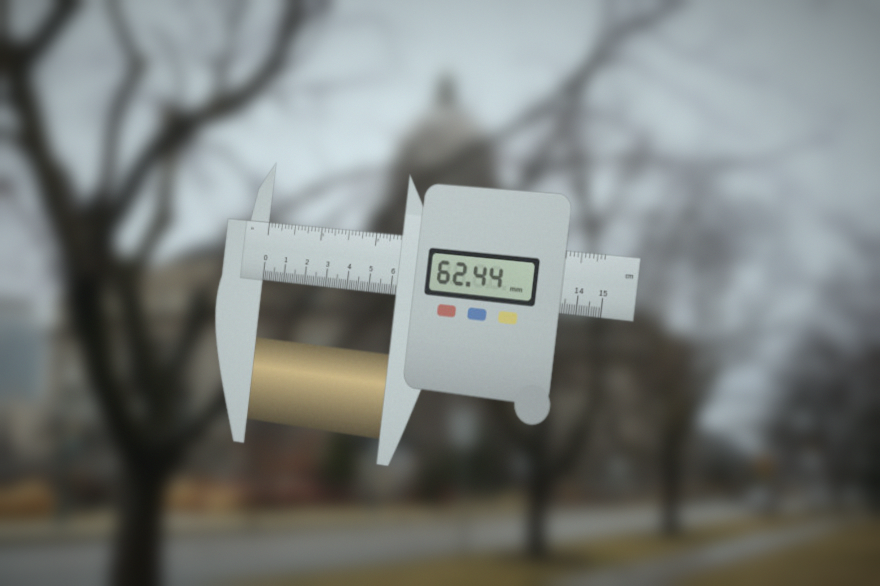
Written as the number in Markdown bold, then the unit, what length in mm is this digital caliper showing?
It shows **62.44** mm
